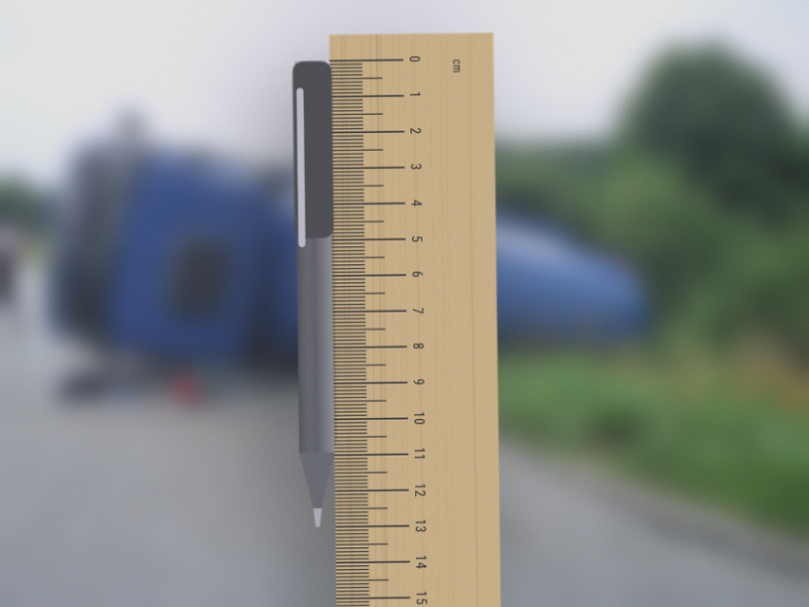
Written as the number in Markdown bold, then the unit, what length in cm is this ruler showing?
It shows **13** cm
